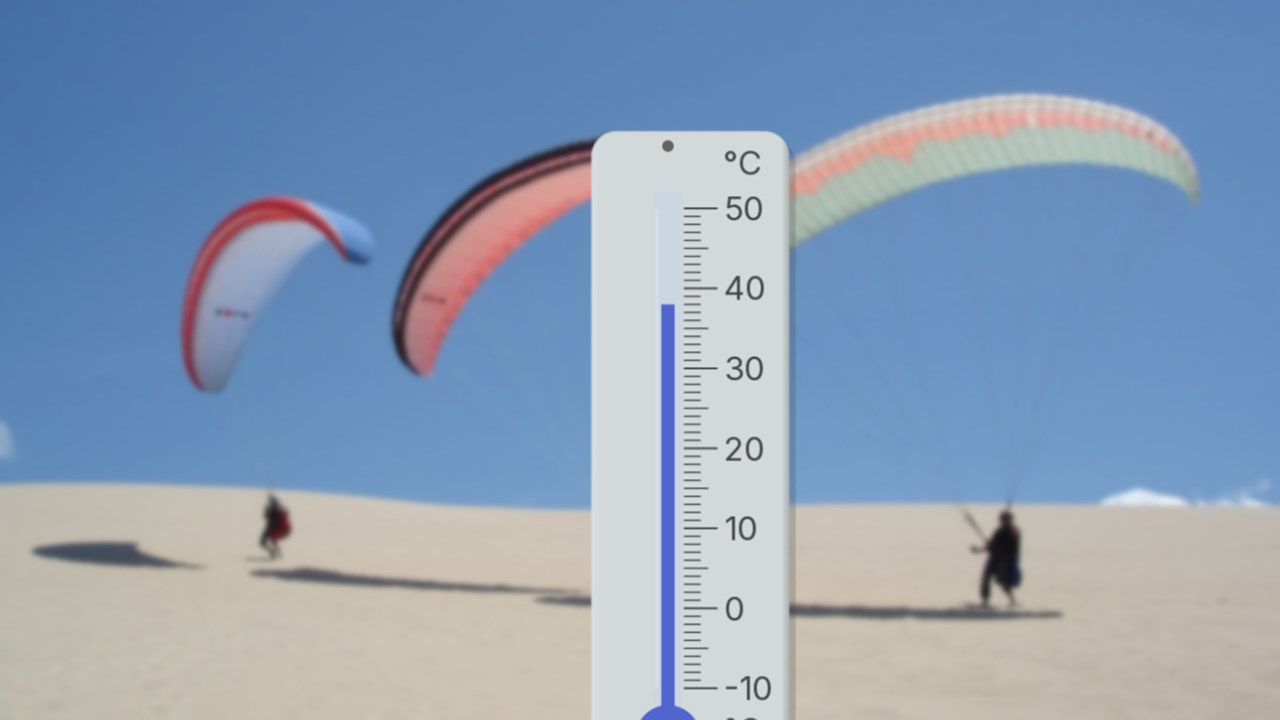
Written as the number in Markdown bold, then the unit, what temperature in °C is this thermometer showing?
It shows **38** °C
